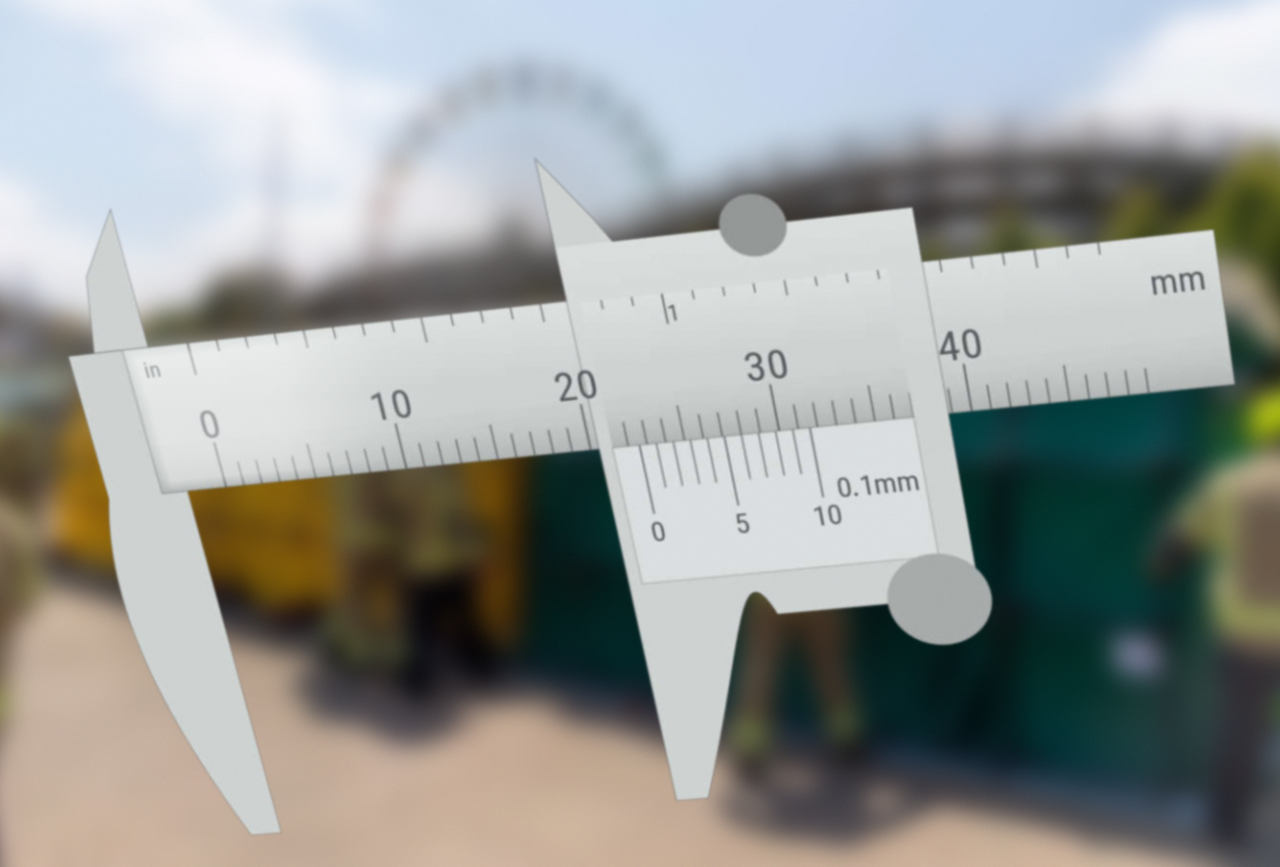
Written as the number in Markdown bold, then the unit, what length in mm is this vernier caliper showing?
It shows **22.6** mm
